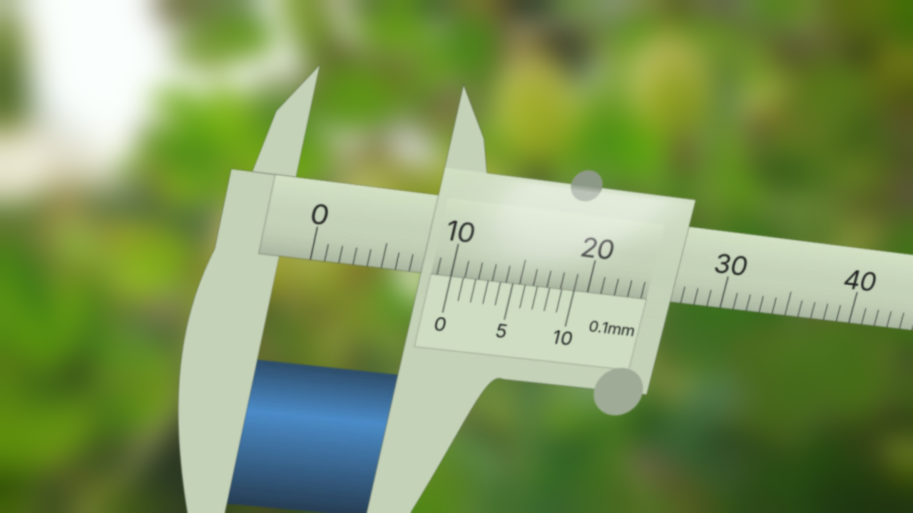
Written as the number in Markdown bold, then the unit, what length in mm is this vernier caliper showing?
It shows **10.0** mm
